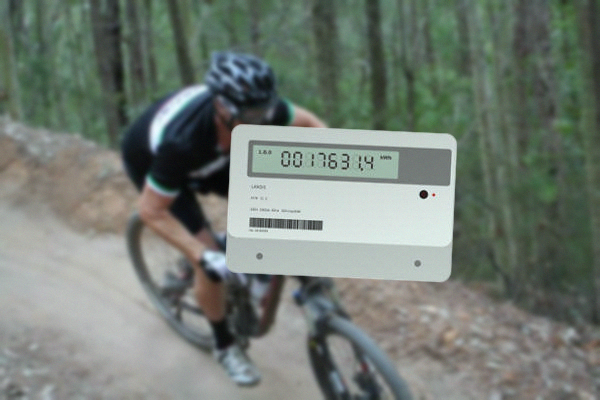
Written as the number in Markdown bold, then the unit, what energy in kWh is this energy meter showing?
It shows **17631.4** kWh
